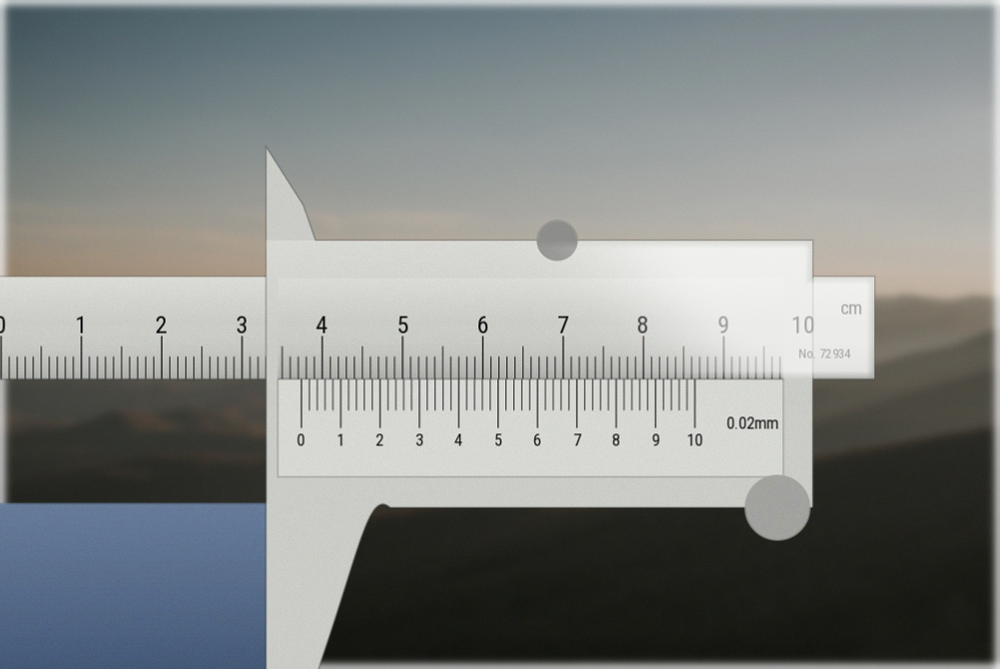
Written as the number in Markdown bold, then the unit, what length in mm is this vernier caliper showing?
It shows **37.4** mm
